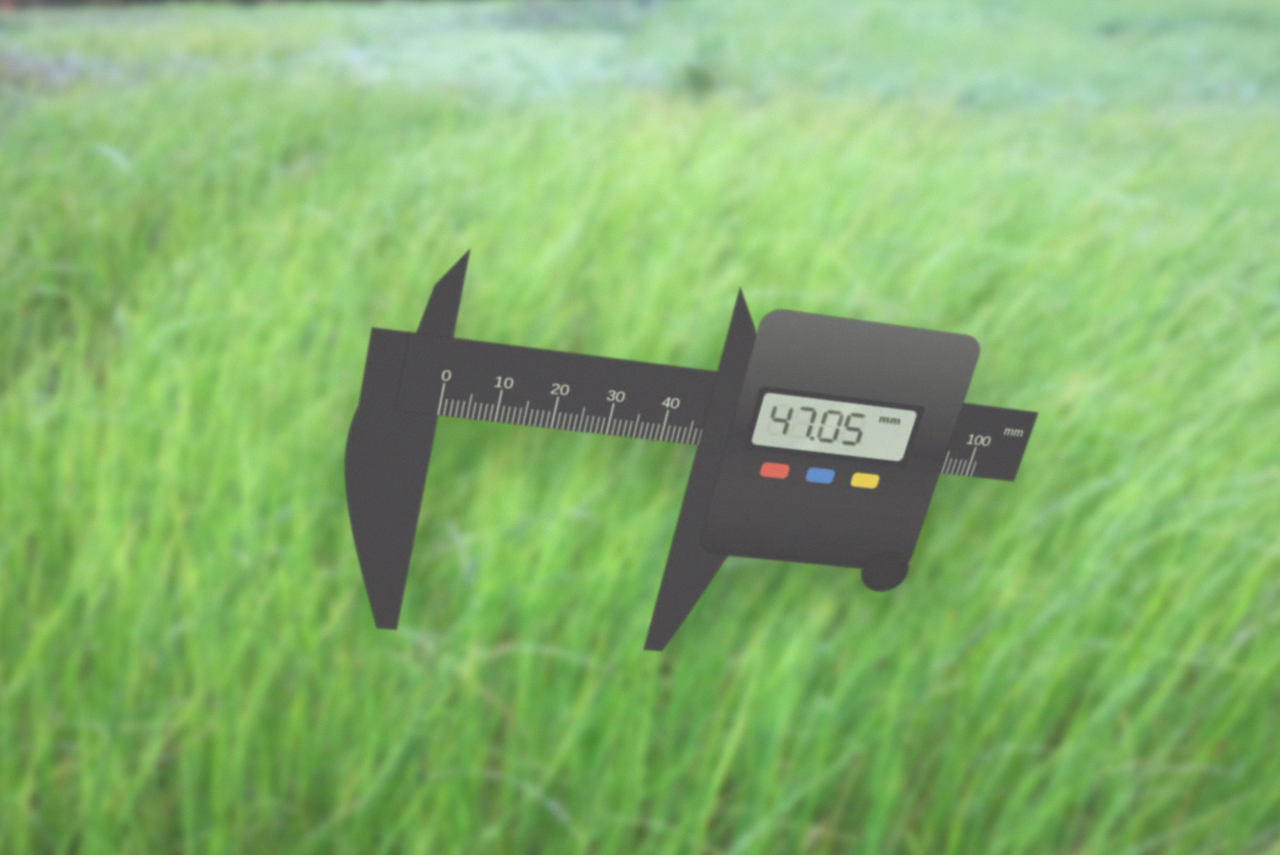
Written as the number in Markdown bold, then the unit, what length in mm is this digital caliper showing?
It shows **47.05** mm
